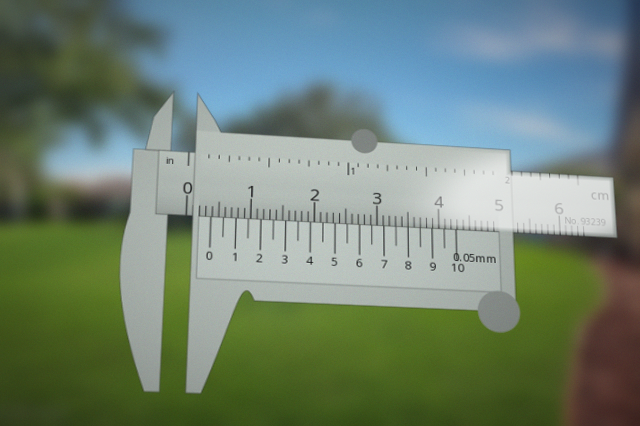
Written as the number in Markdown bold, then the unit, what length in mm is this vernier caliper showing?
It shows **3.8** mm
